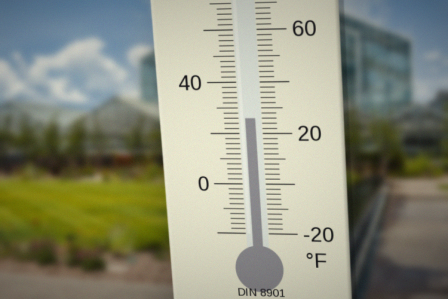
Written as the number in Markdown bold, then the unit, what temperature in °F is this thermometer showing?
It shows **26** °F
